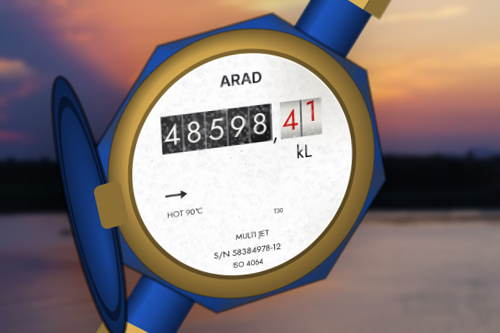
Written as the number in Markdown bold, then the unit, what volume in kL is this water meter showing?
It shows **48598.41** kL
